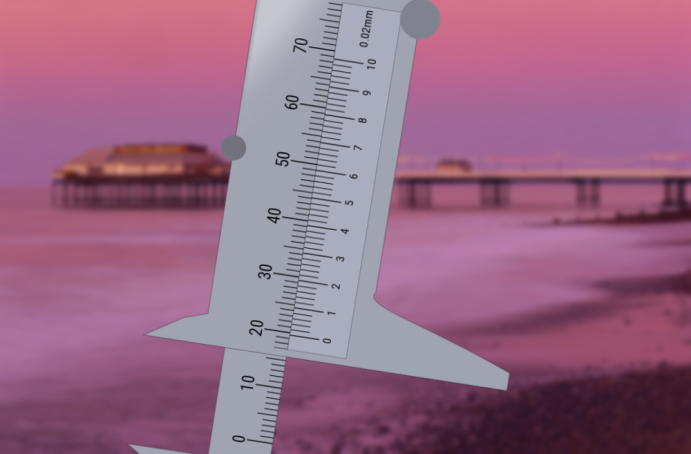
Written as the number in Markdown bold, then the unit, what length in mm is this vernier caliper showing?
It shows **19.6** mm
